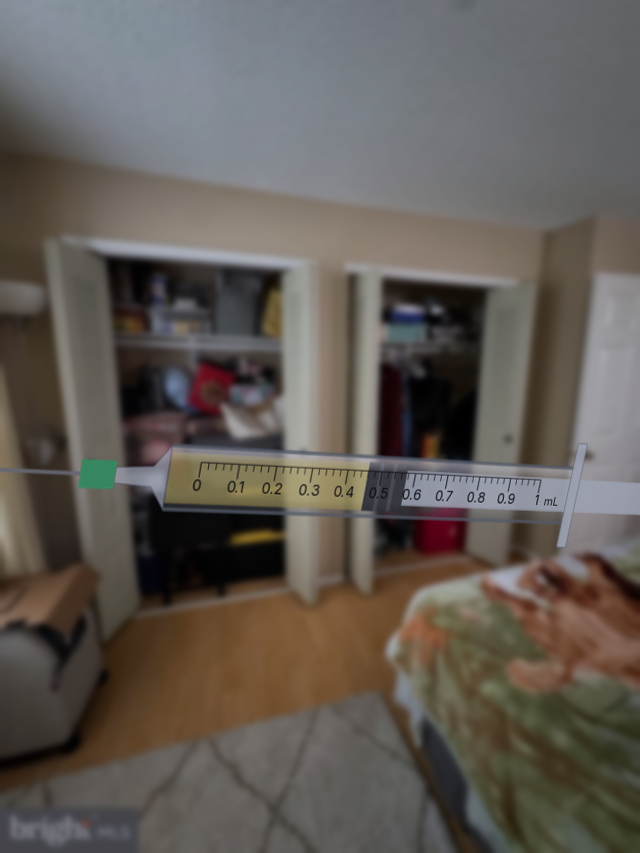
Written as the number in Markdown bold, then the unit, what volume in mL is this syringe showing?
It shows **0.46** mL
